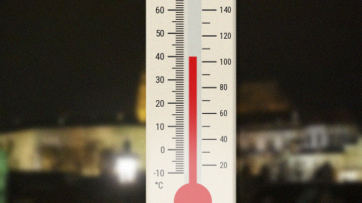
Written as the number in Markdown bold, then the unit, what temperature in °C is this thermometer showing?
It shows **40** °C
